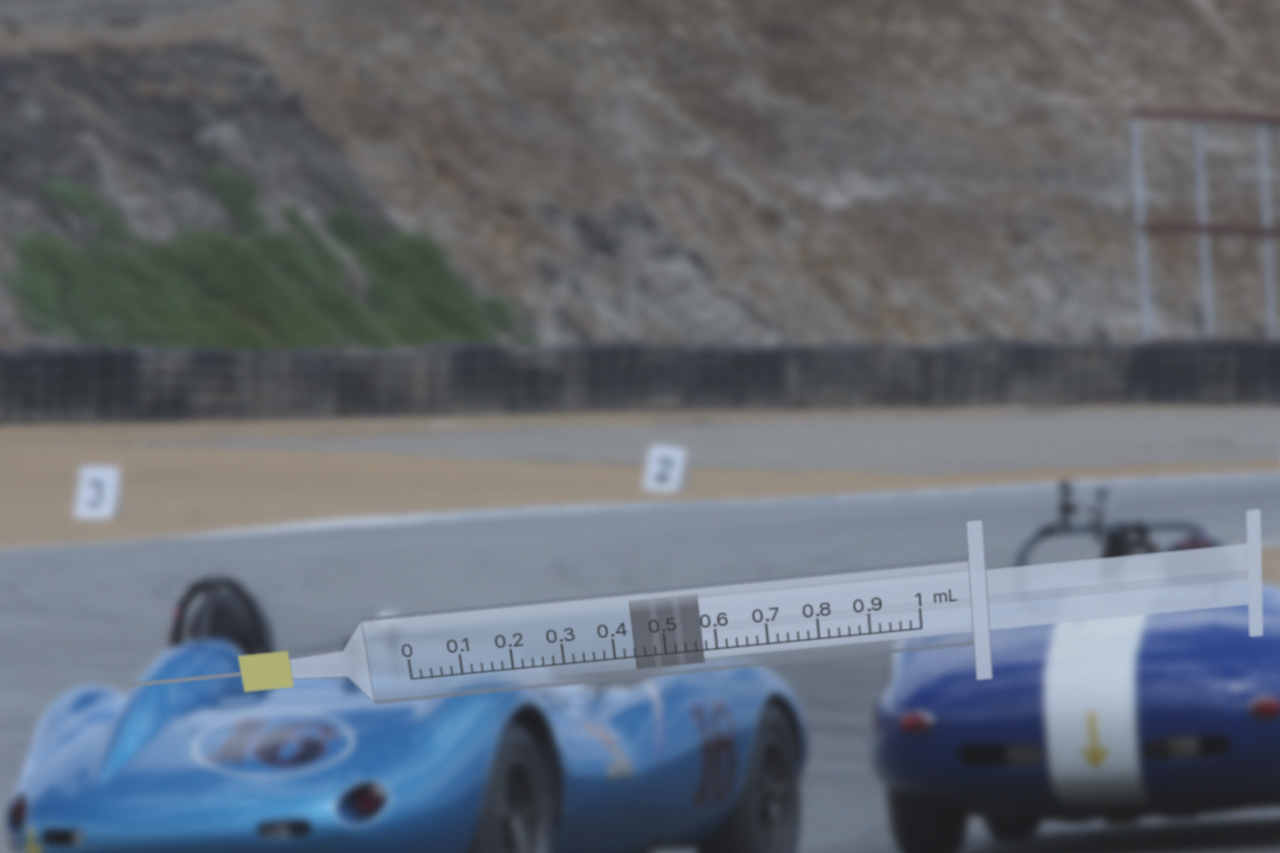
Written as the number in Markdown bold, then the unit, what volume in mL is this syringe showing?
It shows **0.44** mL
